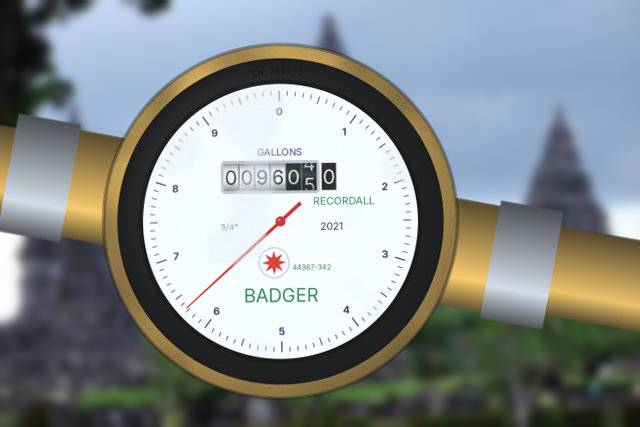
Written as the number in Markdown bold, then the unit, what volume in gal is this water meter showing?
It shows **96046.3** gal
